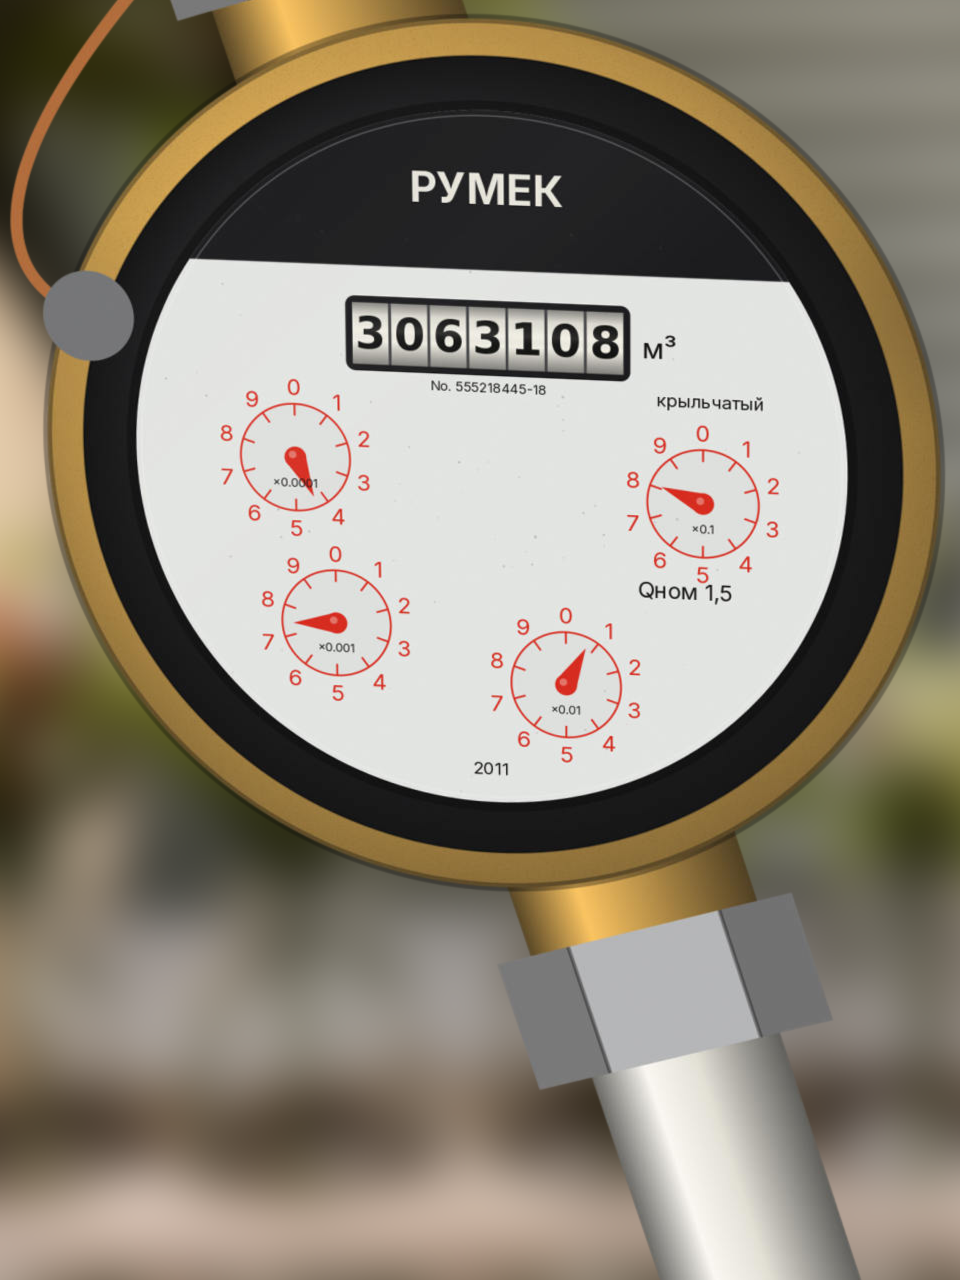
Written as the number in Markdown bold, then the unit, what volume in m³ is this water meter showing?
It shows **3063108.8074** m³
